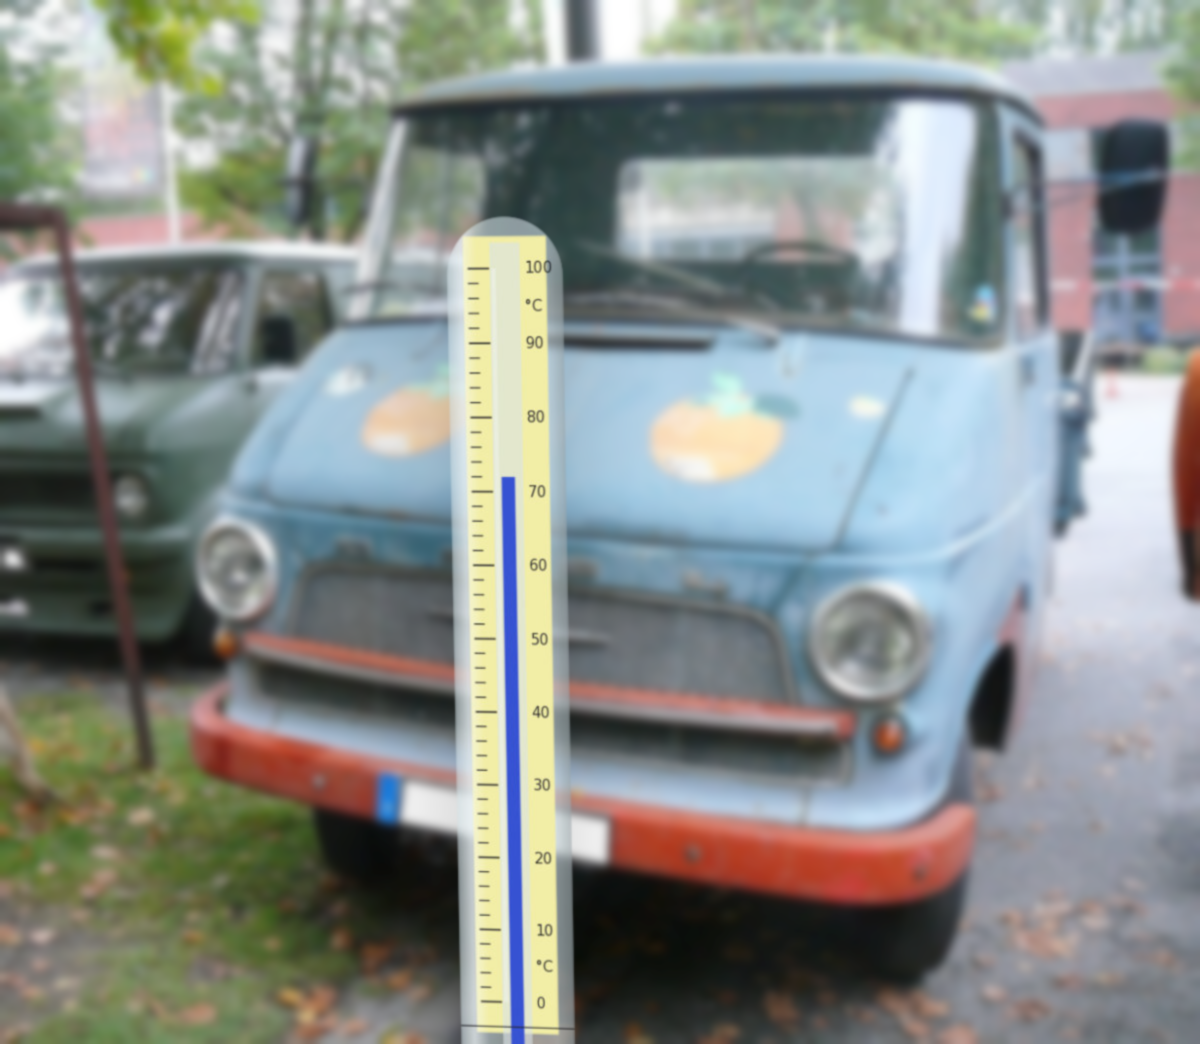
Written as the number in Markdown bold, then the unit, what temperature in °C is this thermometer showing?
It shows **72** °C
